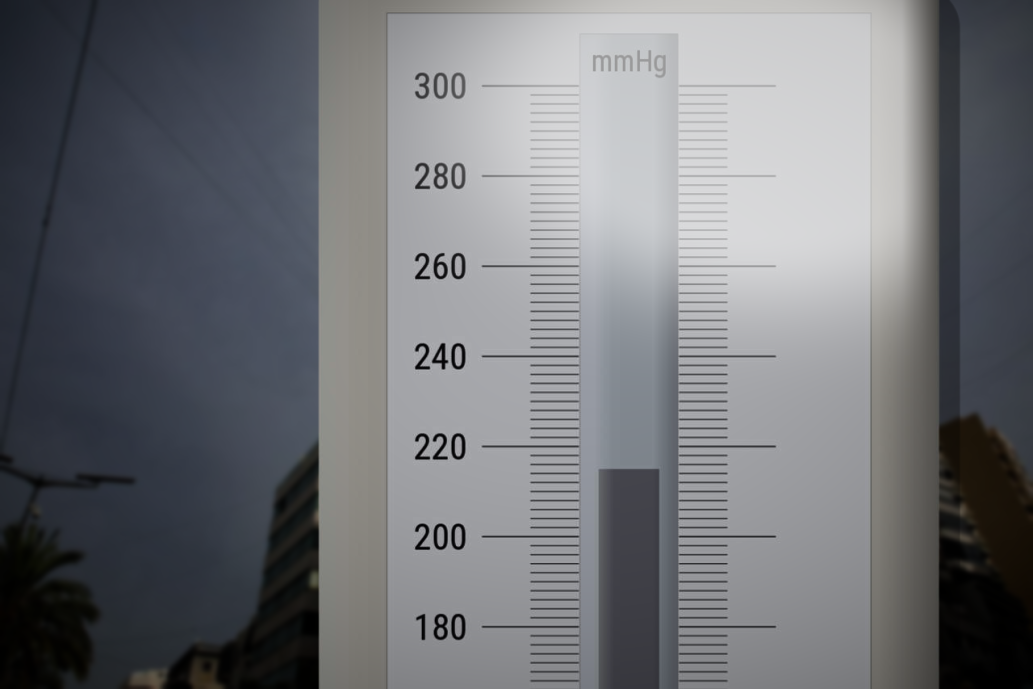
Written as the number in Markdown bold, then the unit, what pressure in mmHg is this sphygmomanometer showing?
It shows **215** mmHg
